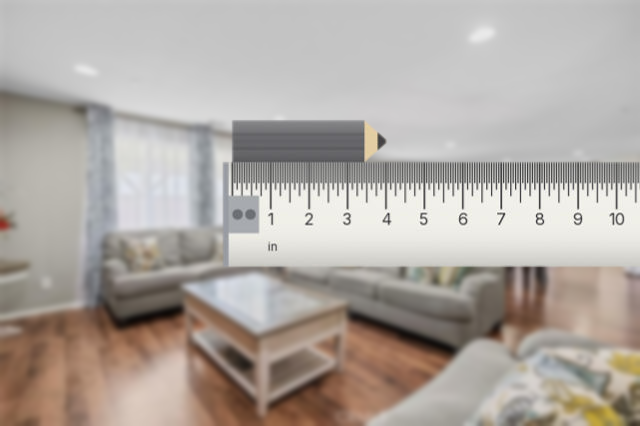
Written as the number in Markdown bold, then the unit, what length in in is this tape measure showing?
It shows **4** in
